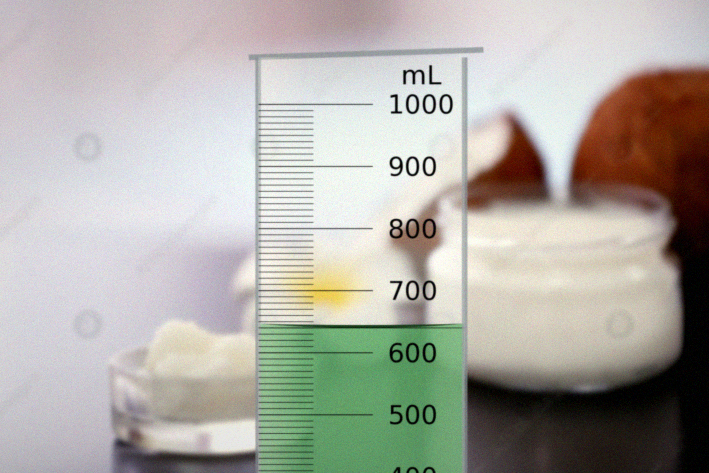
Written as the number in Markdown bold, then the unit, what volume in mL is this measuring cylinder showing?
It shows **640** mL
